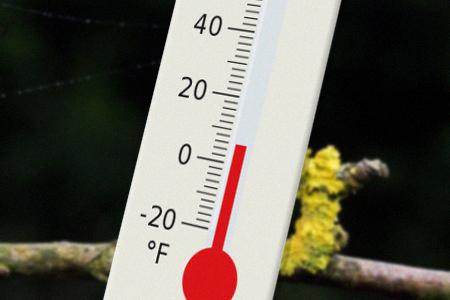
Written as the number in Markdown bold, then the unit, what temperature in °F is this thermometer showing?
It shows **6** °F
